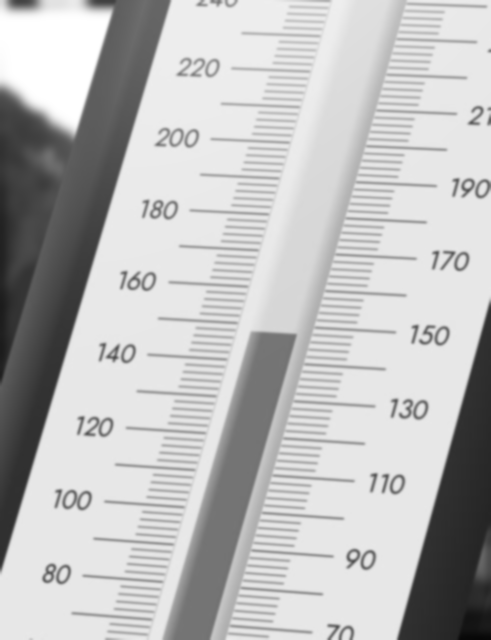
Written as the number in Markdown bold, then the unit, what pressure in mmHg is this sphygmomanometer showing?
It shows **148** mmHg
